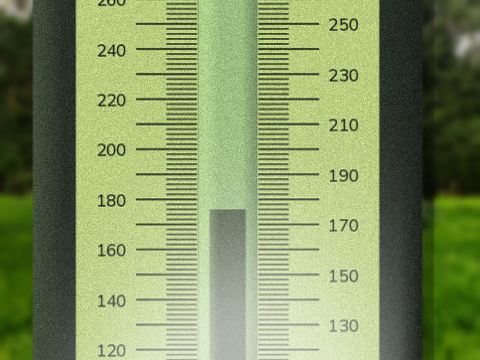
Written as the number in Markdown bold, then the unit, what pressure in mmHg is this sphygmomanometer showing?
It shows **176** mmHg
